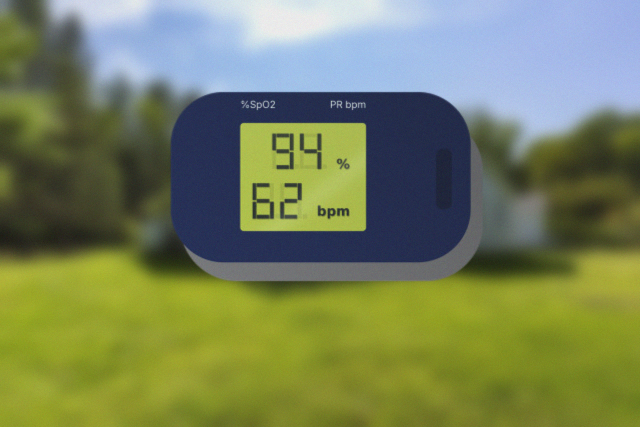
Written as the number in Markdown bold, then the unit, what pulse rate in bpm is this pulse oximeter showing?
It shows **62** bpm
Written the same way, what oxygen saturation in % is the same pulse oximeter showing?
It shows **94** %
